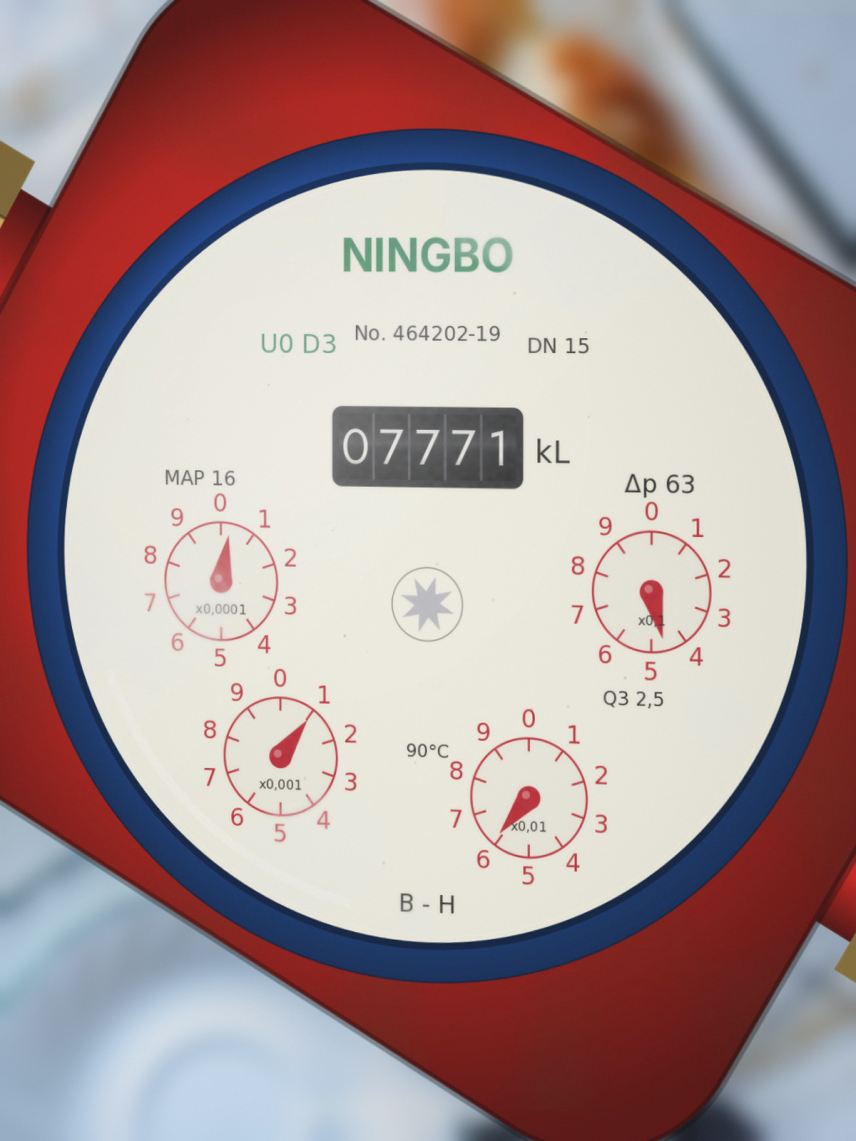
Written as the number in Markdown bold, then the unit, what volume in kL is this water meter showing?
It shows **7771.4610** kL
